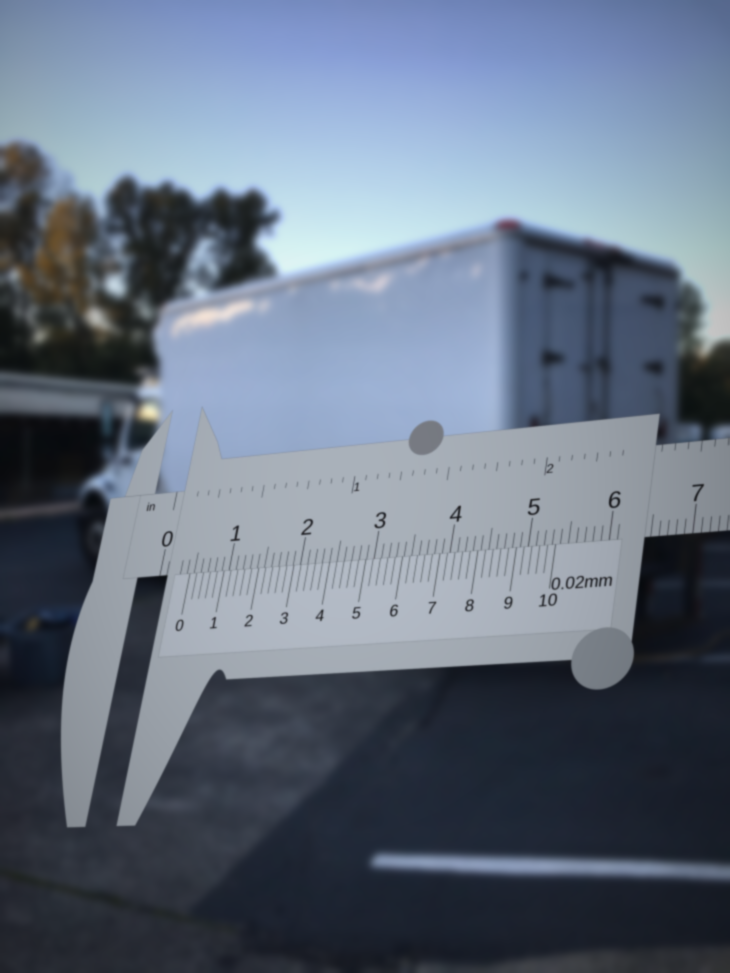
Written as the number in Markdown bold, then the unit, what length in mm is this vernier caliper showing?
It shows **4.4** mm
